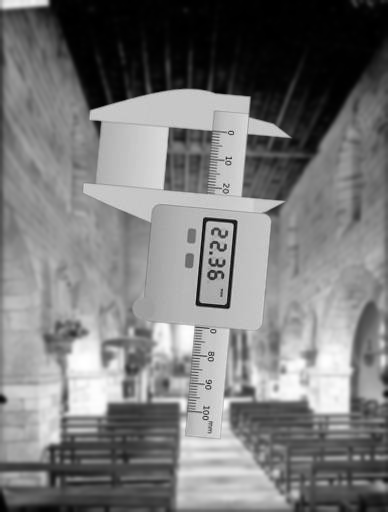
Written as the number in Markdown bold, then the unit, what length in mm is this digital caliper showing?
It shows **22.36** mm
